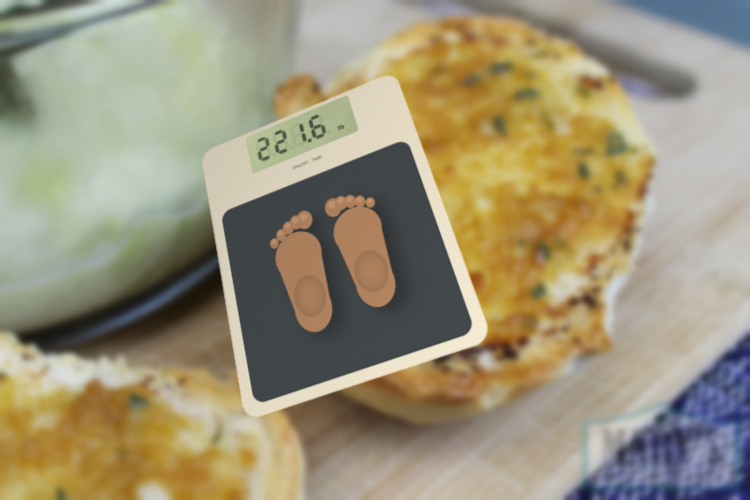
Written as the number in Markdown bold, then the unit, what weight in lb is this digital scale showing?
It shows **221.6** lb
